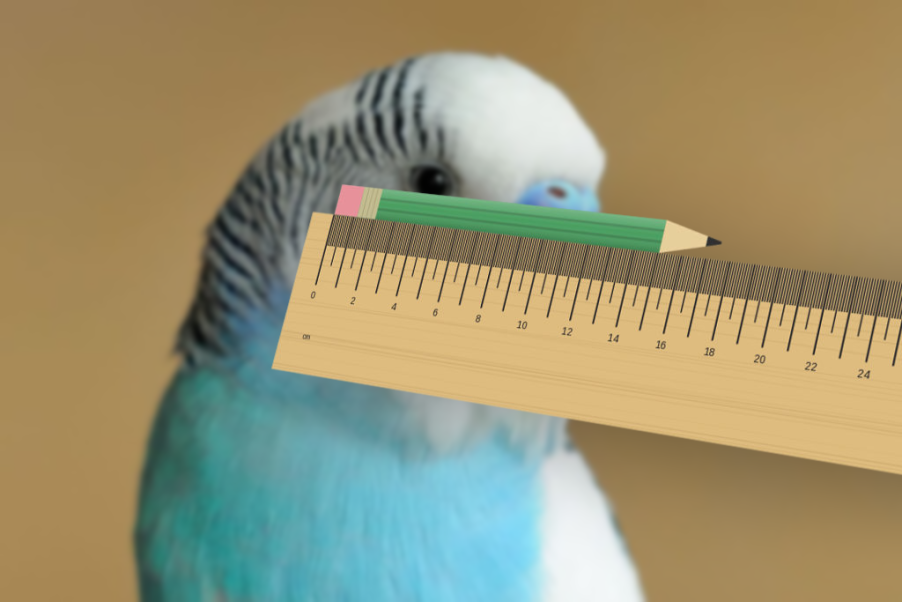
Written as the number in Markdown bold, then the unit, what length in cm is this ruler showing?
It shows **17.5** cm
